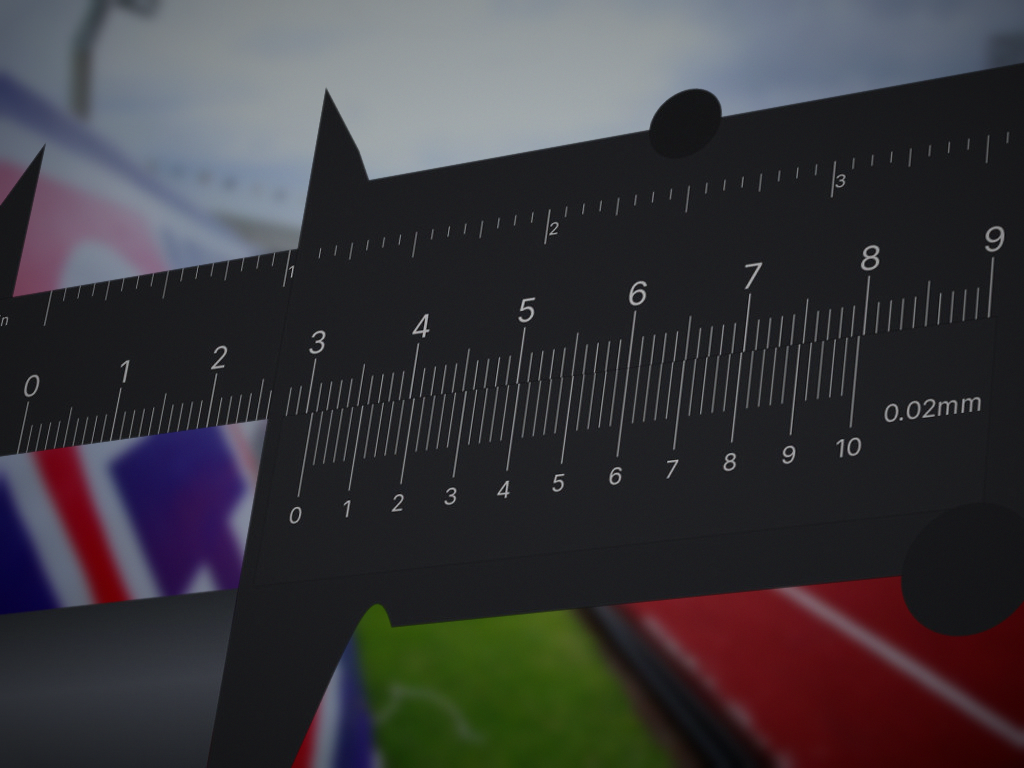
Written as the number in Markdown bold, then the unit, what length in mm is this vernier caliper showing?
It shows **30.6** mm
